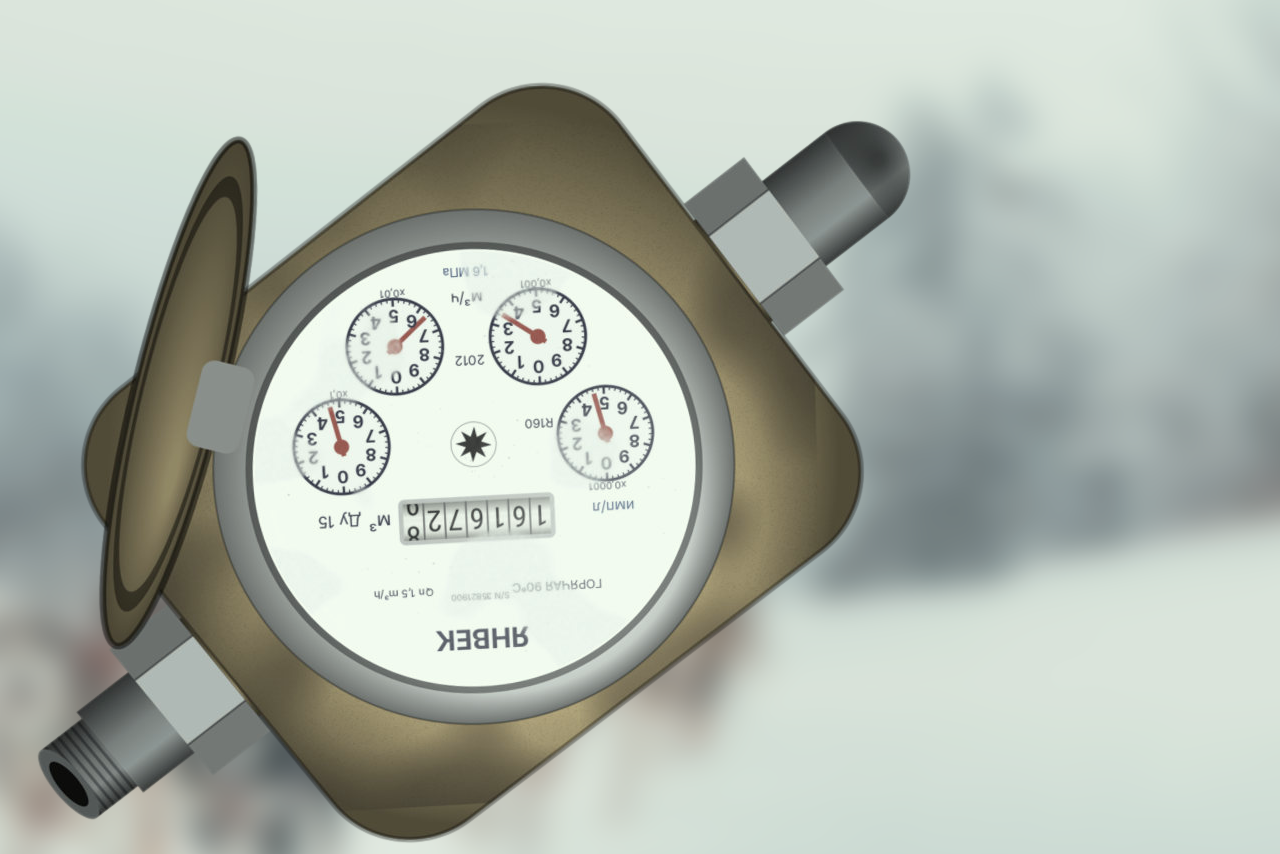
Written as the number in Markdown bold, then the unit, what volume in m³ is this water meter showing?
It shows **1616728.4634** m³
